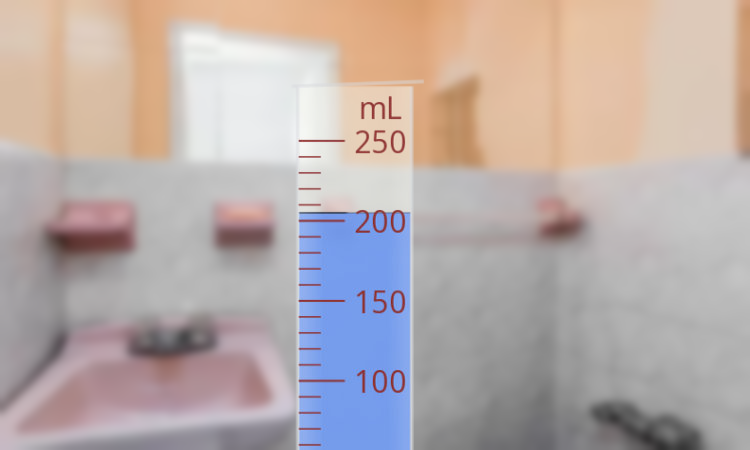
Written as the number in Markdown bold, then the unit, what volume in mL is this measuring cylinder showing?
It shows **205** mL
